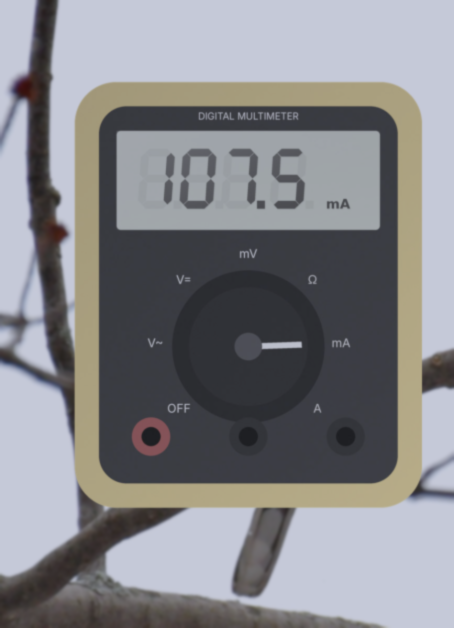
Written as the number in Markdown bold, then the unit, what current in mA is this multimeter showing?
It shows **107.5** mA
